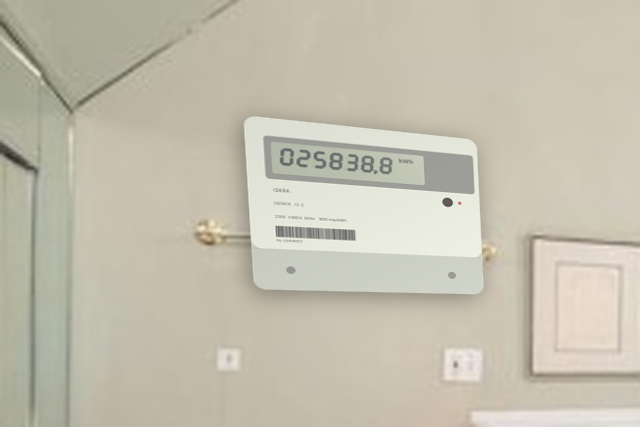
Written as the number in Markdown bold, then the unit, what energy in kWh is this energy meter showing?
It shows **25838.8** kWh
